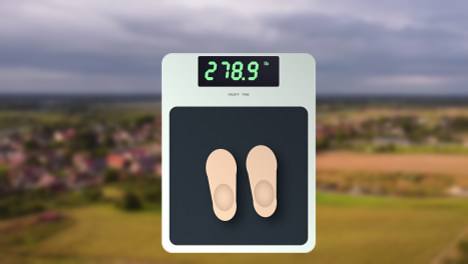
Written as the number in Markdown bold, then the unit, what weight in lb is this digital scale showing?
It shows **278.9** lb
